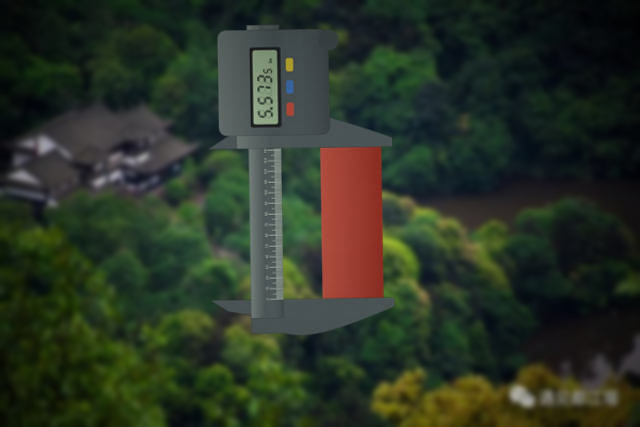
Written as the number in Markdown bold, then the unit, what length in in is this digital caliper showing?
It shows **5.5735** in
